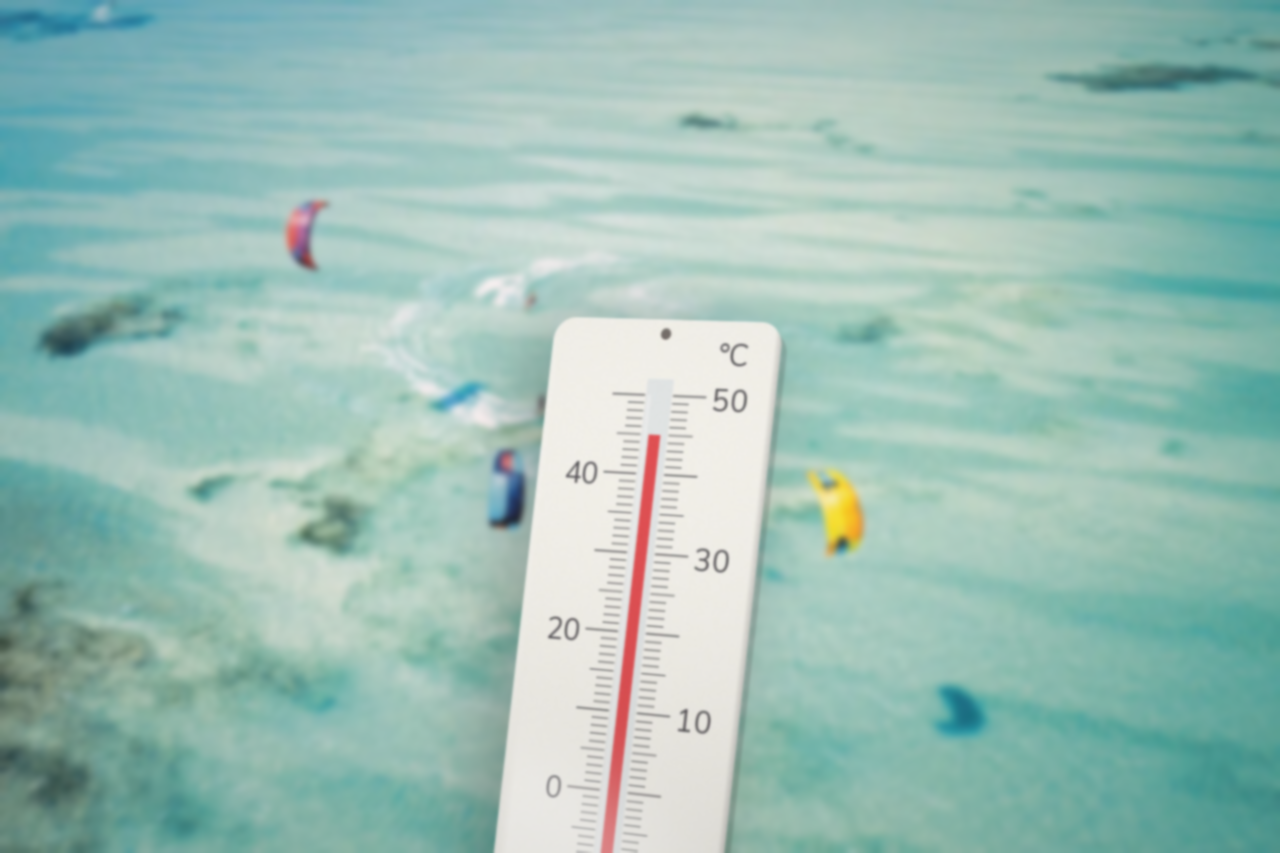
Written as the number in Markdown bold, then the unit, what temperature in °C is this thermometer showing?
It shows **45** °C
